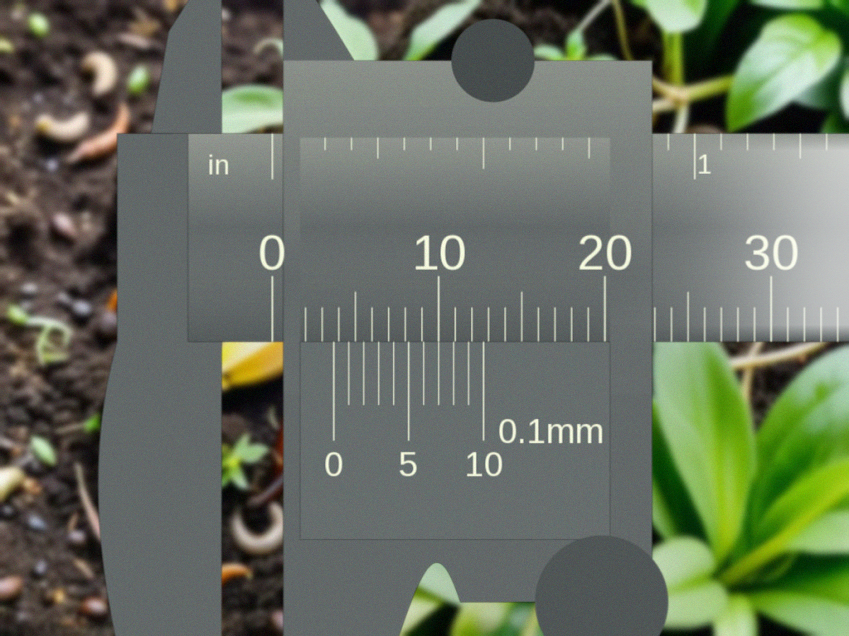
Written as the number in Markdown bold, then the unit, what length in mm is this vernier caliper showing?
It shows **3.7** mm
